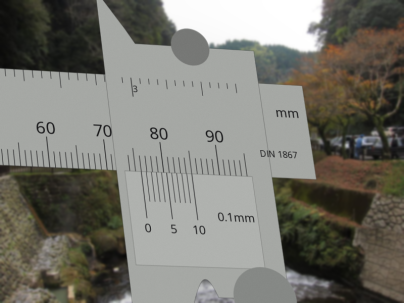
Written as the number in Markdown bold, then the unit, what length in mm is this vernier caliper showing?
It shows **76.0** mm
